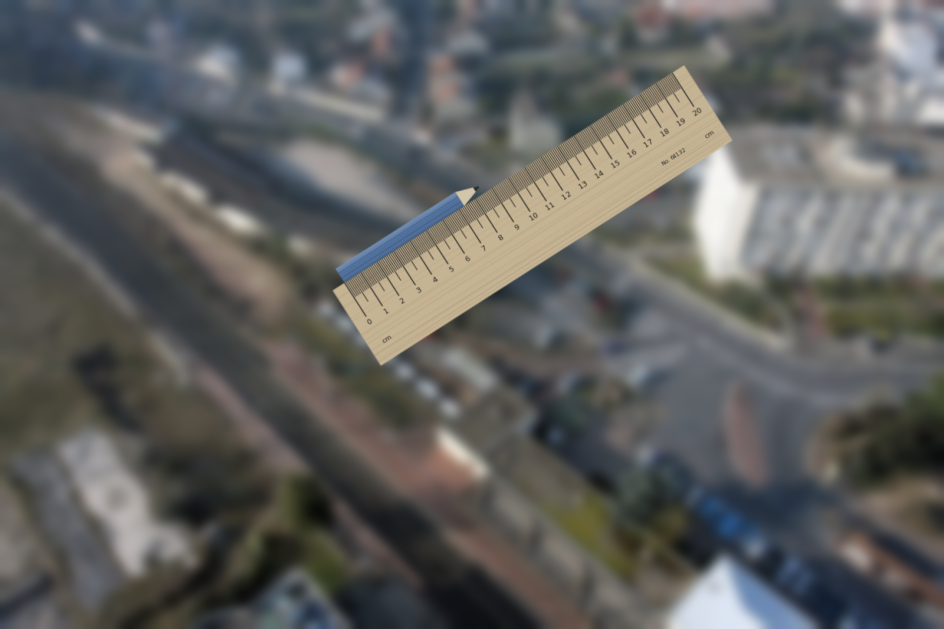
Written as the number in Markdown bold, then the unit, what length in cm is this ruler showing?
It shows **8.5** cm
